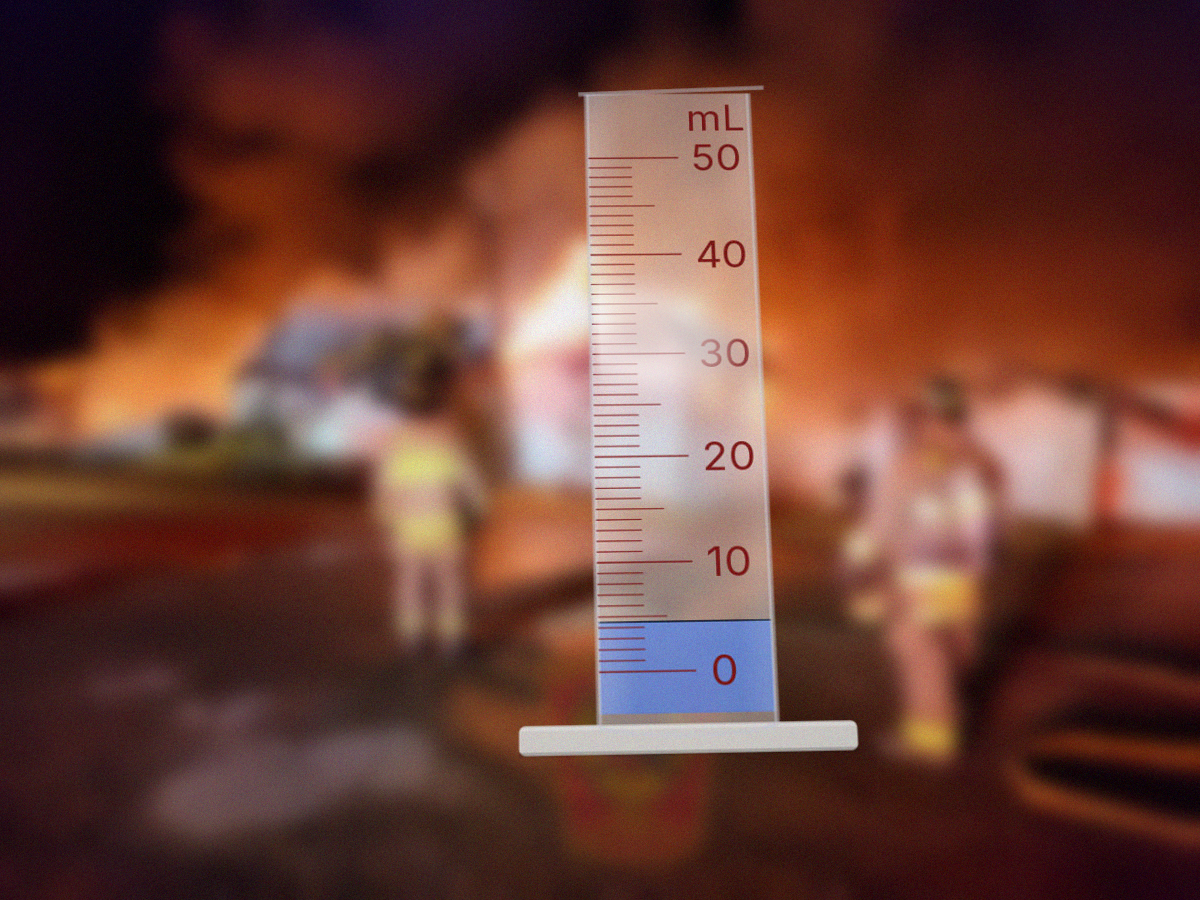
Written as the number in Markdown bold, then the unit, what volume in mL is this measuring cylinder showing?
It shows **4.5** mL
